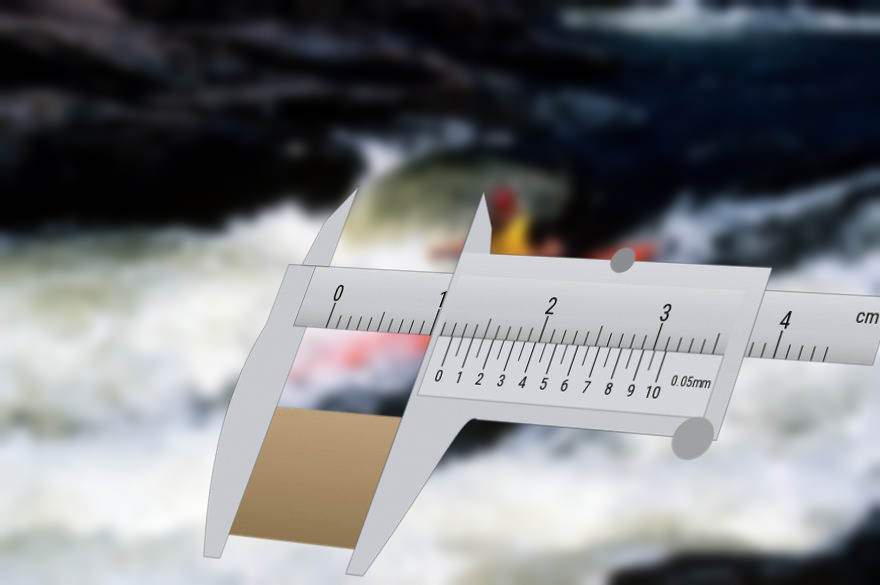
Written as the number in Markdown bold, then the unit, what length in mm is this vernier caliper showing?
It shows **12.1** mm
